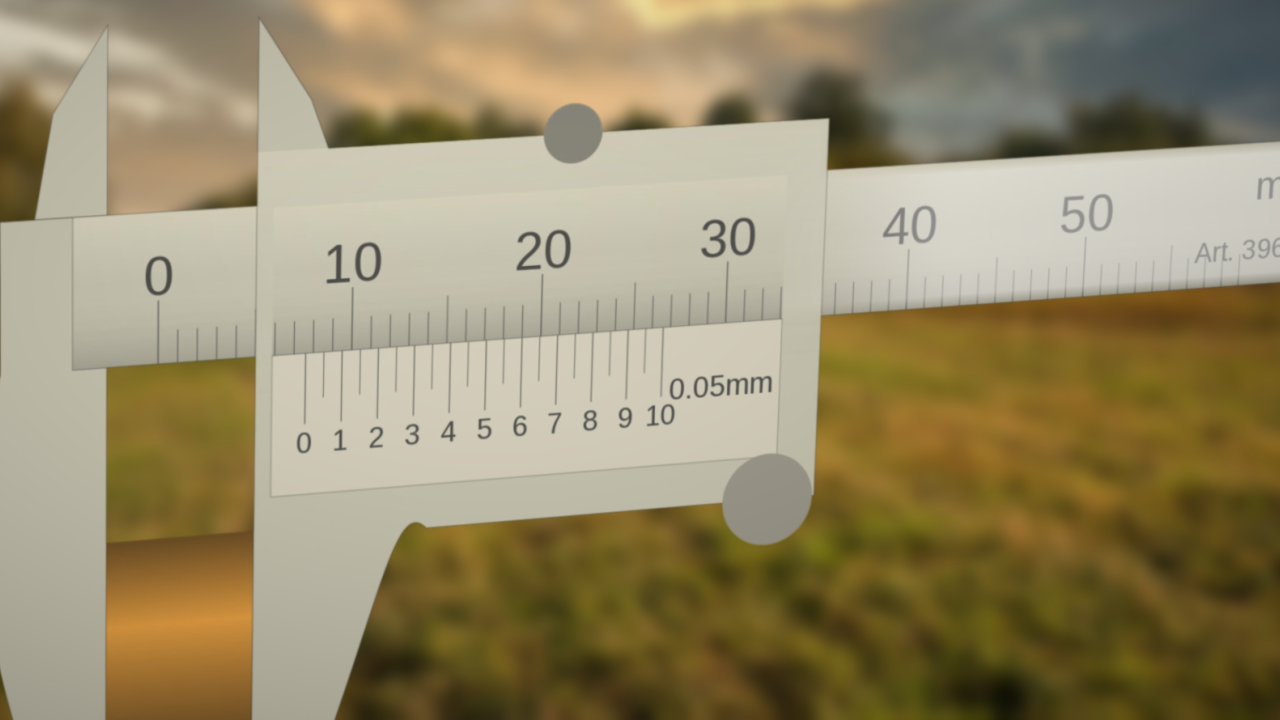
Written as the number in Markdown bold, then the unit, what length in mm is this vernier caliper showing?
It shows **7.6** mm
